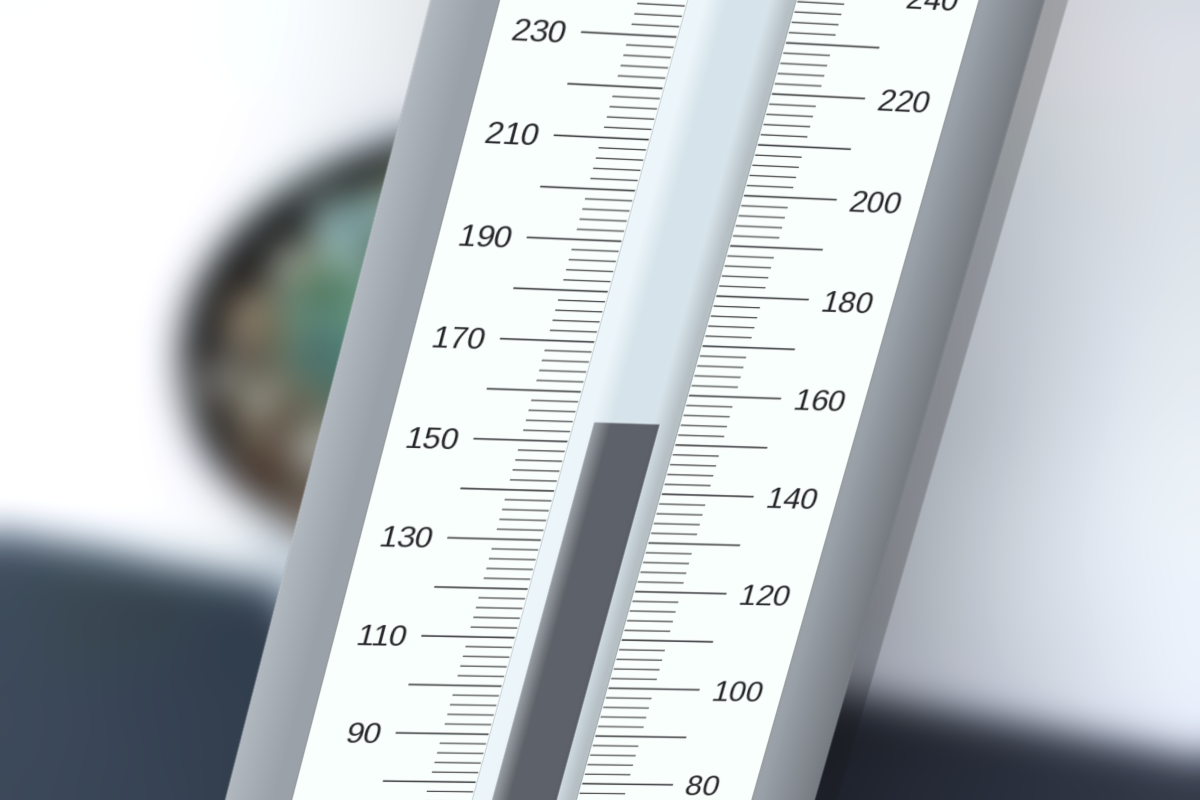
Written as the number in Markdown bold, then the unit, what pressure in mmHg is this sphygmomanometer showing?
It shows **154** mmHg
